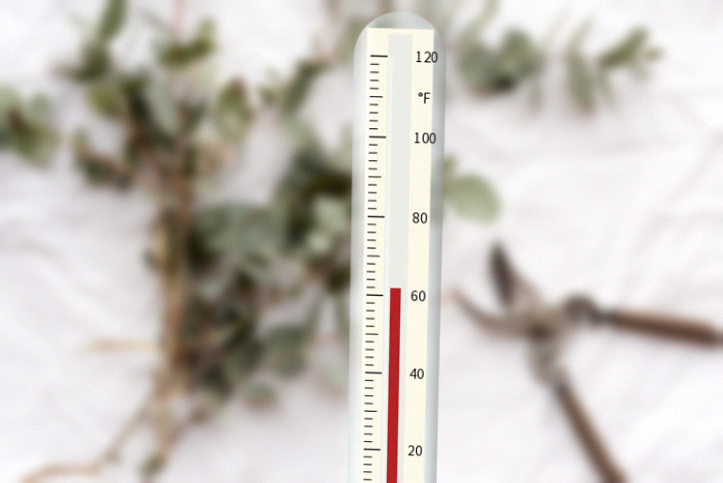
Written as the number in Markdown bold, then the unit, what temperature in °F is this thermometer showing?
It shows **62** °F
